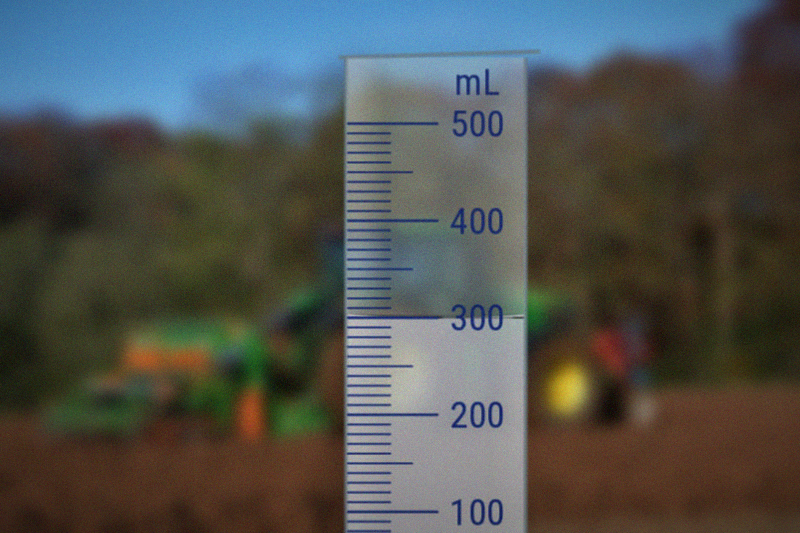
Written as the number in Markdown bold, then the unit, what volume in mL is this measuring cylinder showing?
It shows **300** mL
